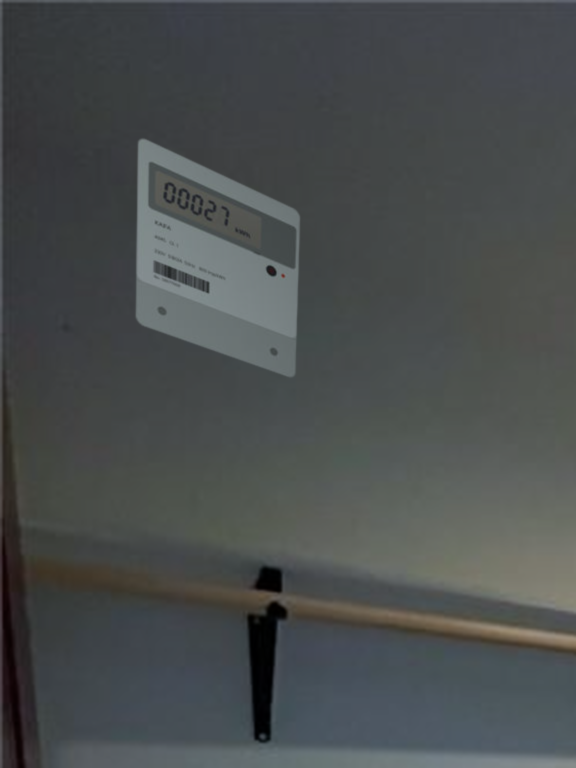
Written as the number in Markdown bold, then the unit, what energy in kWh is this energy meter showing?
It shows **27** kWh
